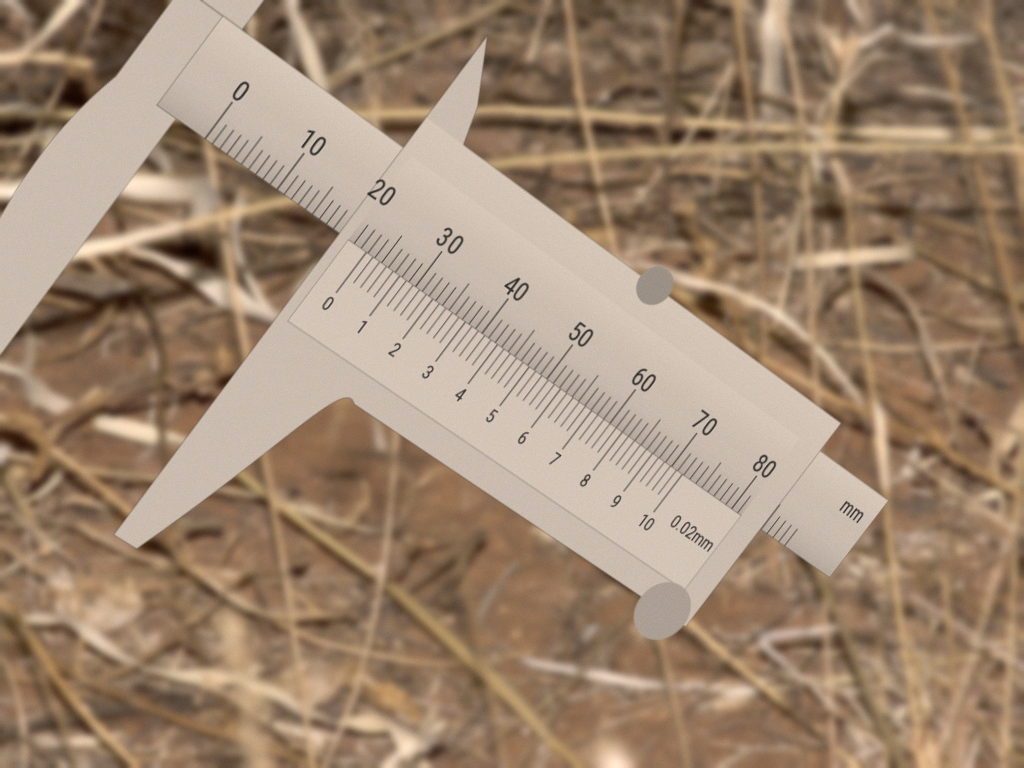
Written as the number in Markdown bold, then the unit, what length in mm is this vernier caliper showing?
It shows **22.8** mm
